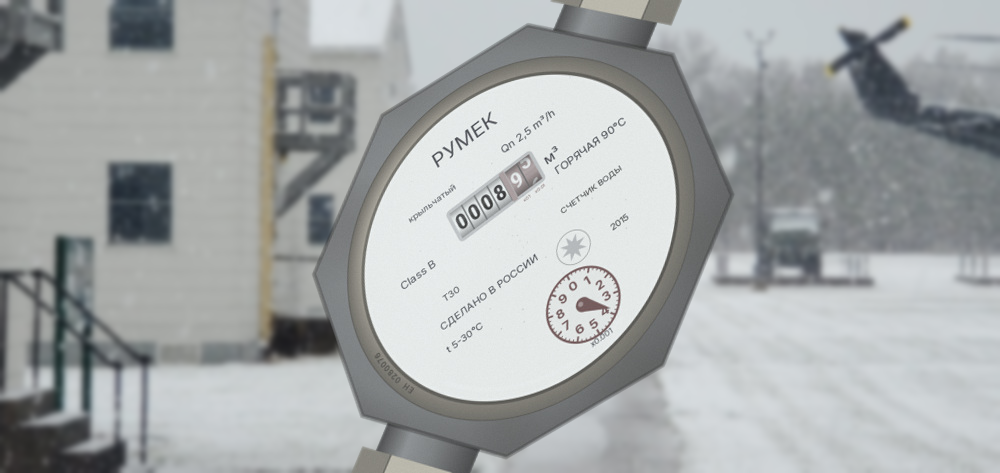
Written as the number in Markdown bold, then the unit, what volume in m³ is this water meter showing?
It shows **8.953** m³
